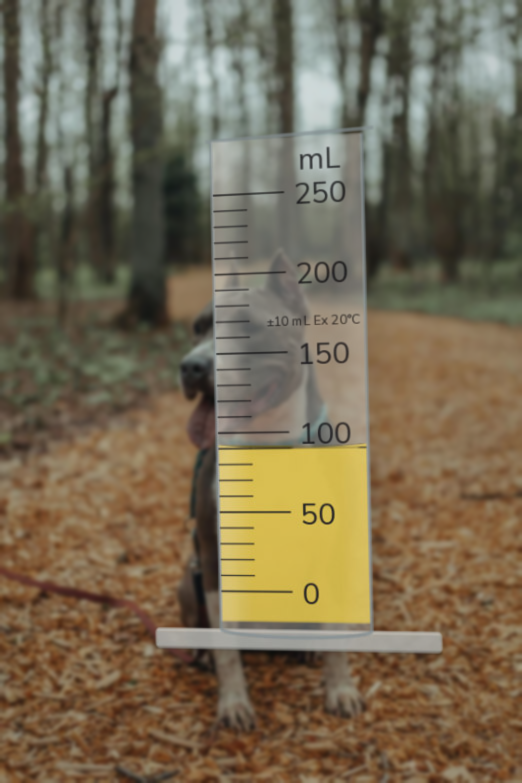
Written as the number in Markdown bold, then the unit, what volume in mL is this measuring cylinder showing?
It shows **90** mL
